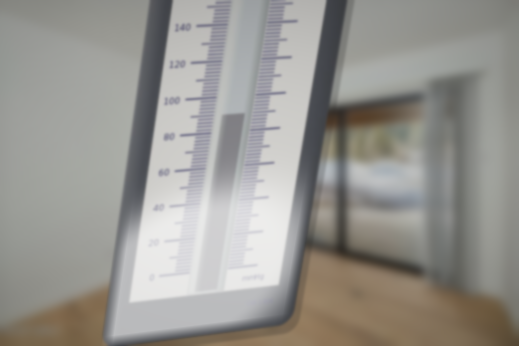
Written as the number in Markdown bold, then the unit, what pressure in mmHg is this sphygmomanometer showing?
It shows **90** mmHg
